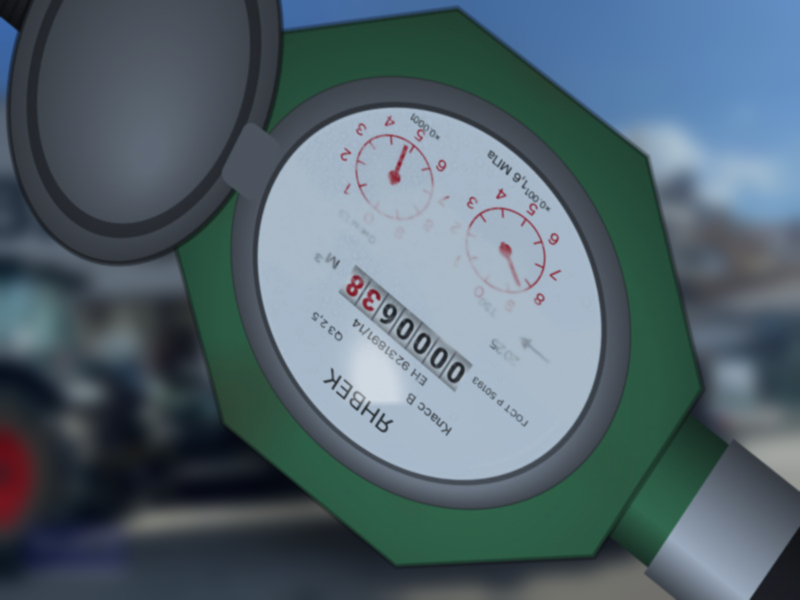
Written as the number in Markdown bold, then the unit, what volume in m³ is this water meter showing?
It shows **6.3884** m³
